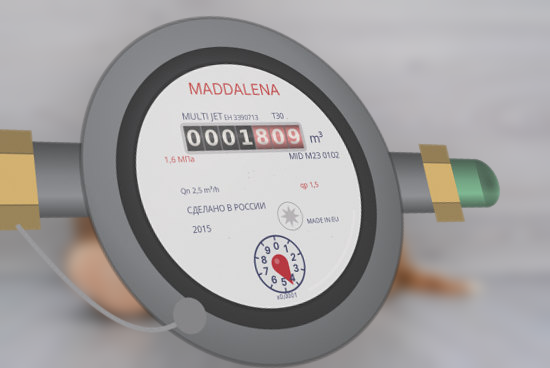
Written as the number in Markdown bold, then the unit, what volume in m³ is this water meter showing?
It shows **1.8094** m³
